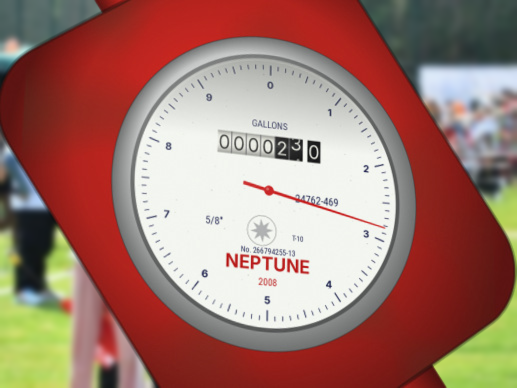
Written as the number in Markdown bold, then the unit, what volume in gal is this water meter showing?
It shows **232.8** gal
